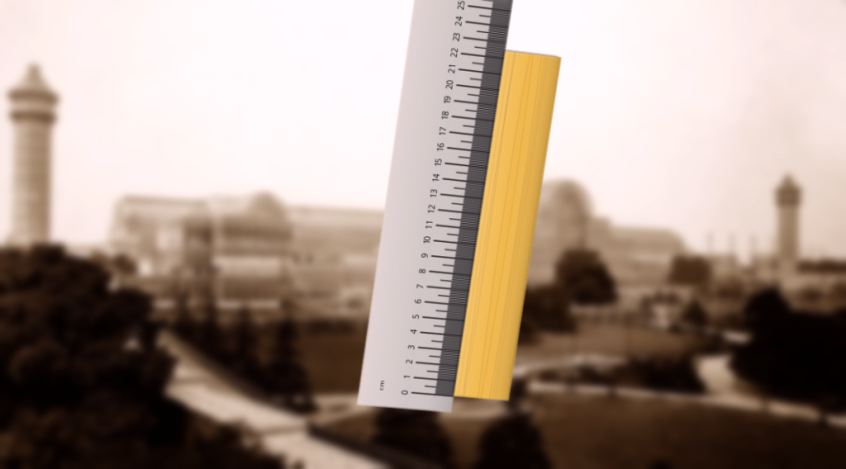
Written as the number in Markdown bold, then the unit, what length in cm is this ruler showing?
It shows **22.5** cm
